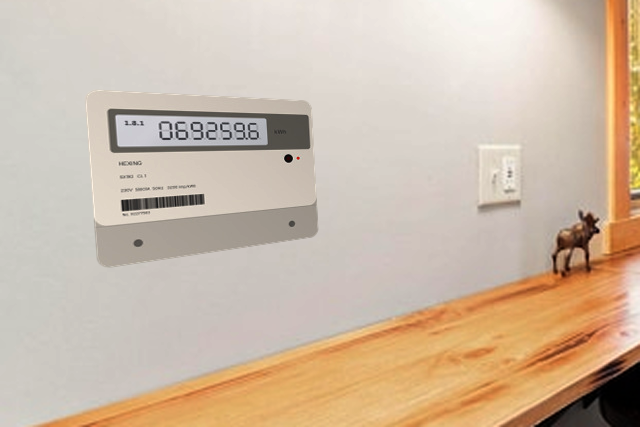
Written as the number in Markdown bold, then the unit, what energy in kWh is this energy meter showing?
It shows **69259.6** kWh
